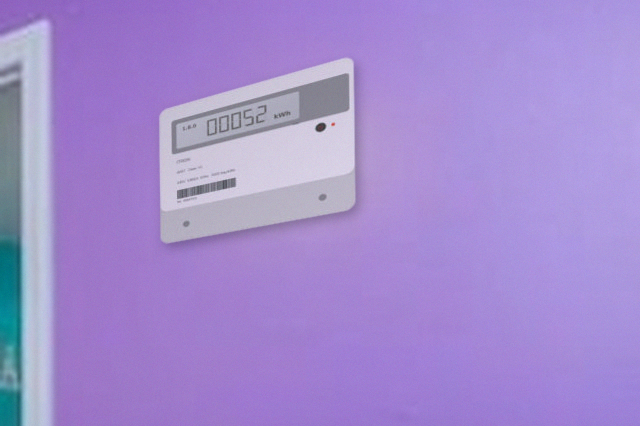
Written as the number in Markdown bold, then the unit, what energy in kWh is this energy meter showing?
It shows **52** kWh
